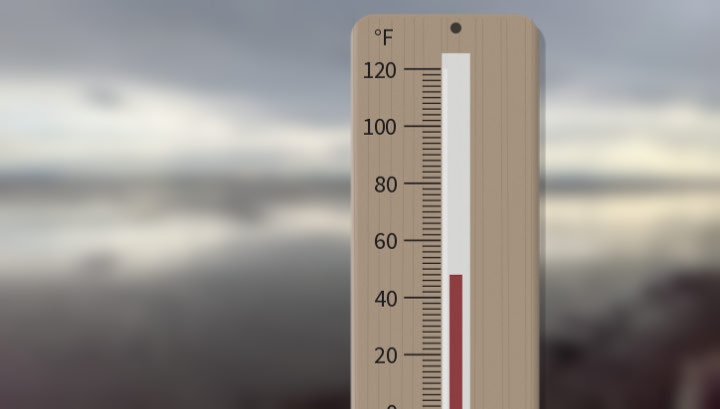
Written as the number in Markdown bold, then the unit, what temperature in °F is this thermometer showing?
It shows **48** °F
